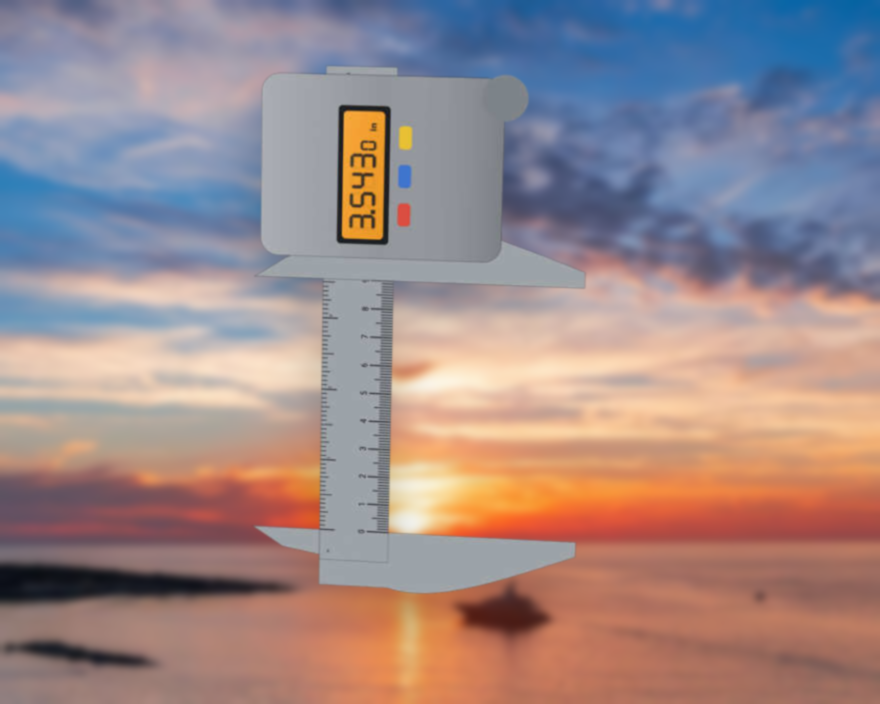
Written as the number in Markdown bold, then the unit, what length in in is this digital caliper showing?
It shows **3.5430** in
